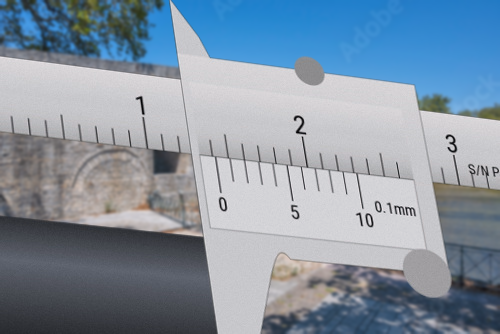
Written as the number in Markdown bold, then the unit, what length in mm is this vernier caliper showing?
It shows **14.2** mm
